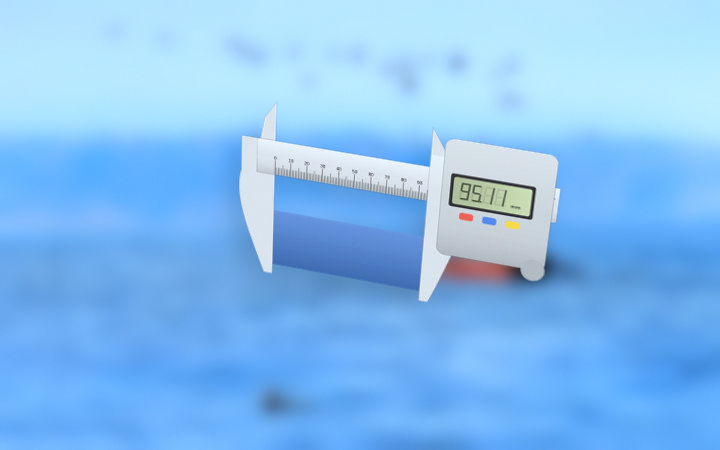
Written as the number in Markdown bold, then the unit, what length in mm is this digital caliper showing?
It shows **95.11** mm
